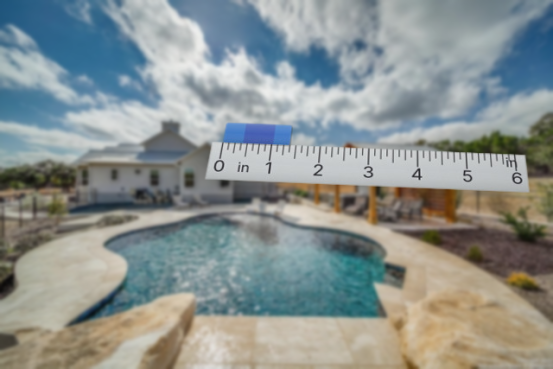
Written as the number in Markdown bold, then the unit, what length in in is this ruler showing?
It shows **1.375** in
